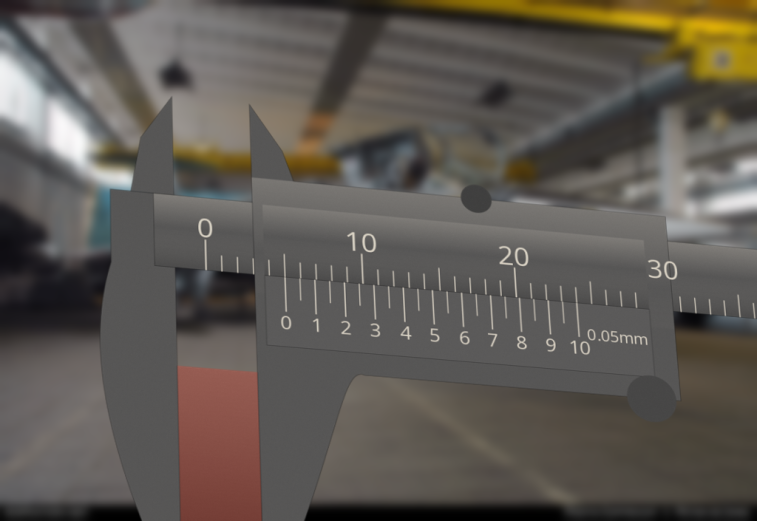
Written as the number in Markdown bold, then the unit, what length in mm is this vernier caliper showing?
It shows **5.0** mm
